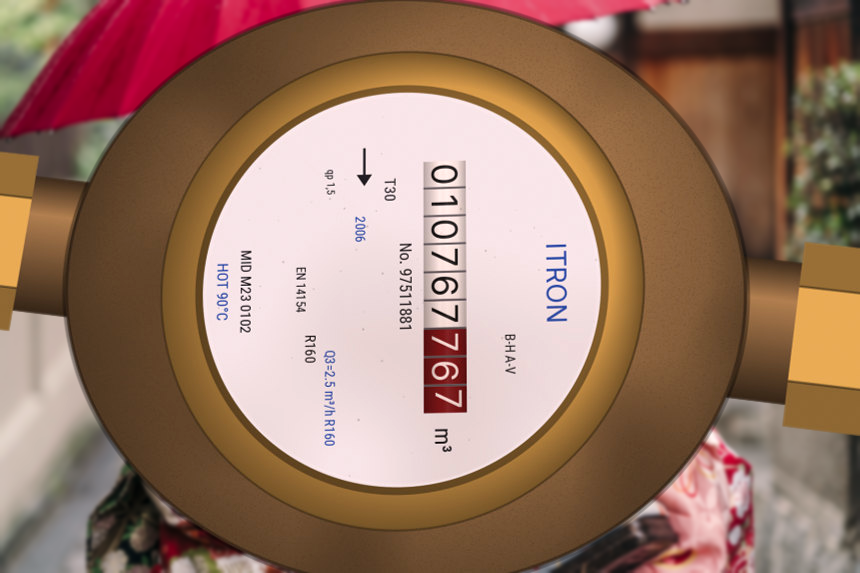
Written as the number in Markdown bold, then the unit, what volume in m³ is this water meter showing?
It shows **10767.767** m³
